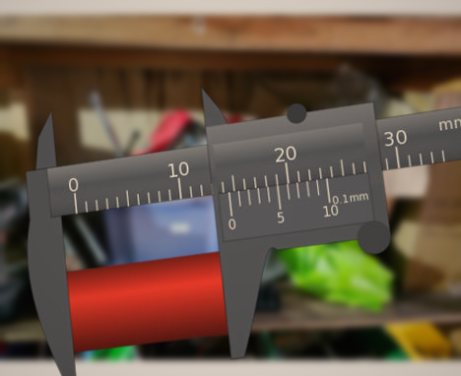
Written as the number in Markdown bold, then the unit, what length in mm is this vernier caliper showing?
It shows **14.5** mm
